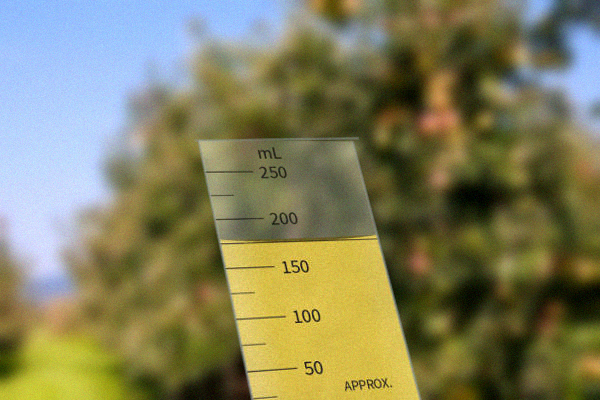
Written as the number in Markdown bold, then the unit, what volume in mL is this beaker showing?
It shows **175** mL
